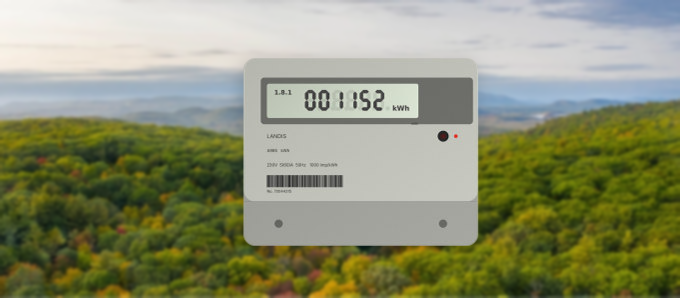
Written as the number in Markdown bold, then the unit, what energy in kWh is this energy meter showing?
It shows **1152** kWh
